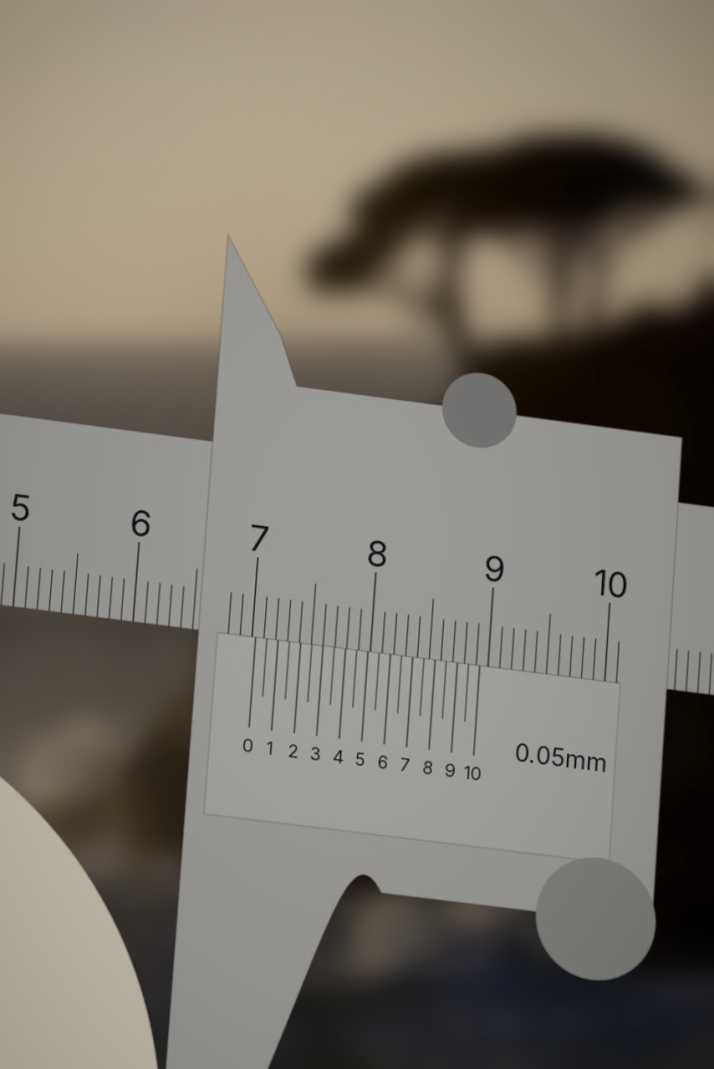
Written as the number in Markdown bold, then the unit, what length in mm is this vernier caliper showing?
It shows **70.3** mm
